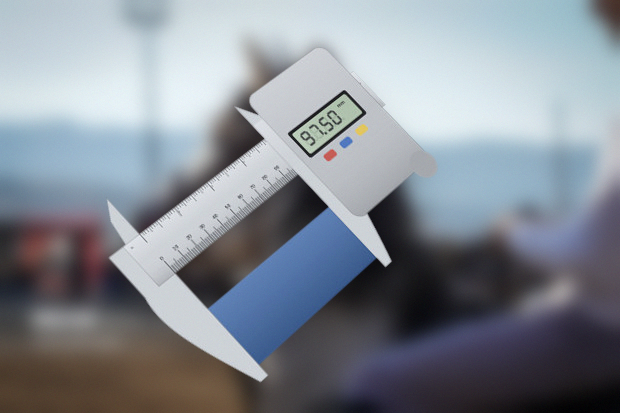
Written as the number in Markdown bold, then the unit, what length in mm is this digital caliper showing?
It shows **97.50** mm
